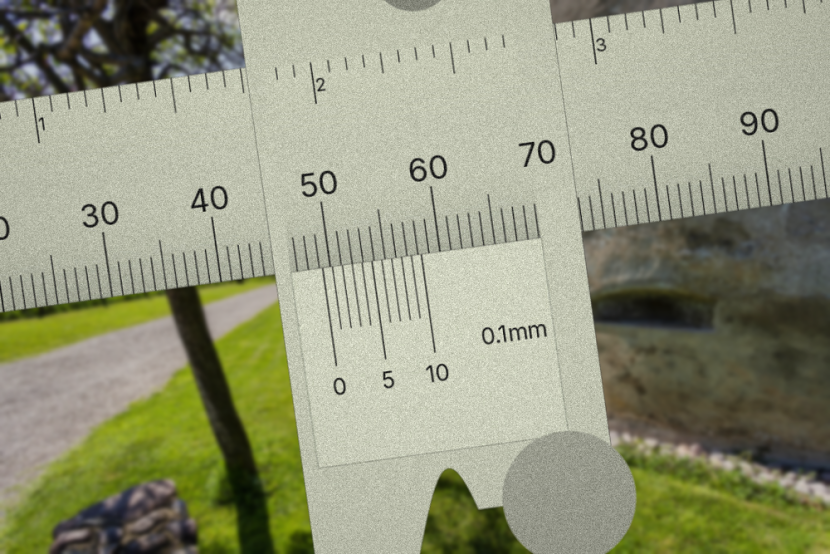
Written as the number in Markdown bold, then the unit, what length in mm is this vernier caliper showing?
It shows **49.3** mm
